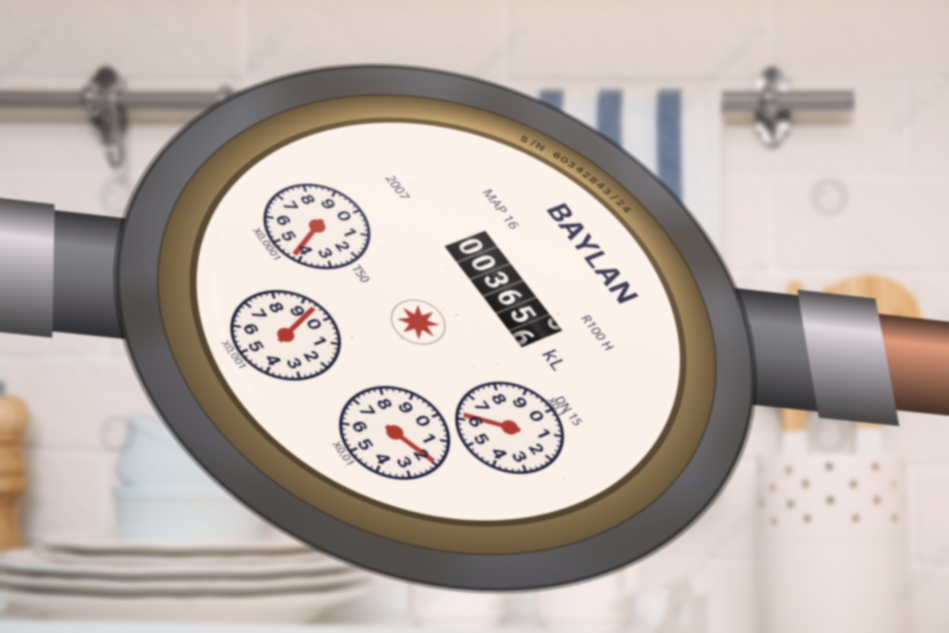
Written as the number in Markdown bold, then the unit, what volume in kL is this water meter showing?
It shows **3655.6194** kL
